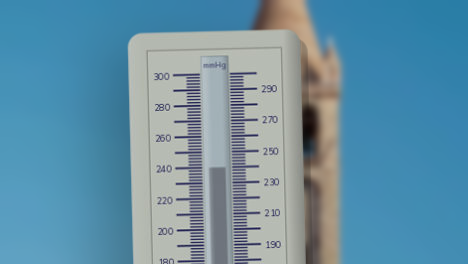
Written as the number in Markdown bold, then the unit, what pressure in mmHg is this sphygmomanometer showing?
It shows **240** mmHg
